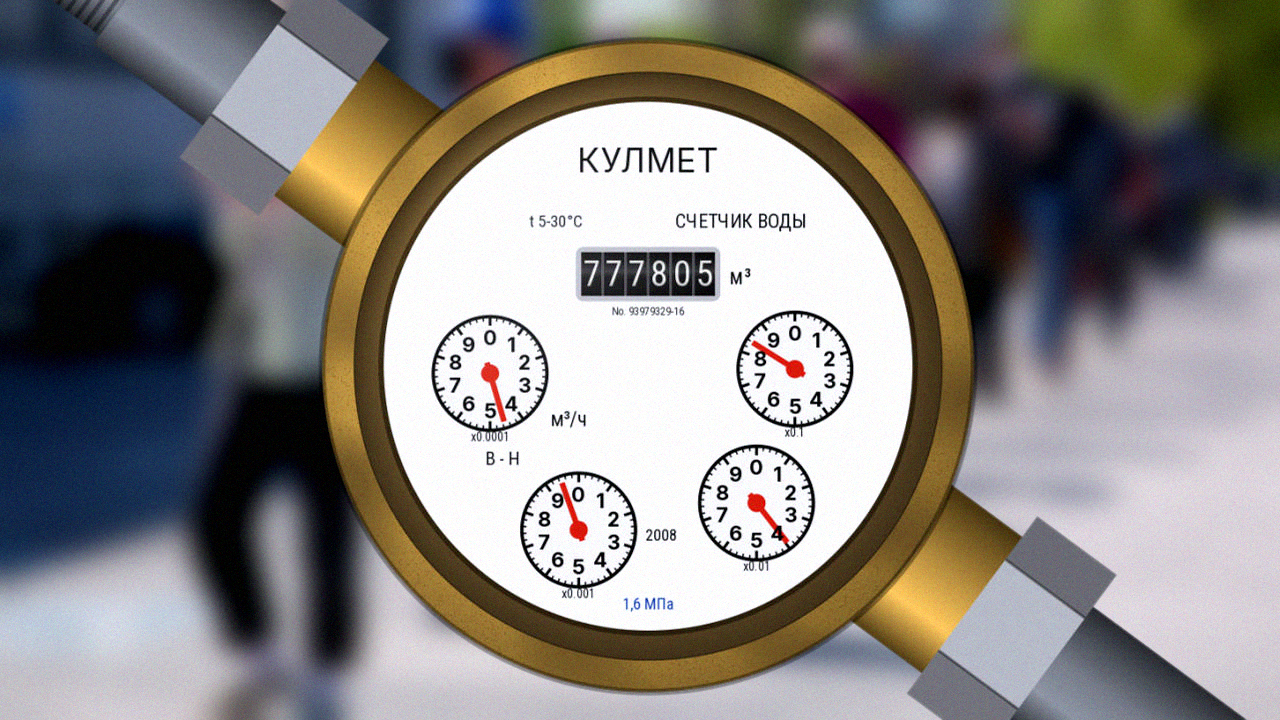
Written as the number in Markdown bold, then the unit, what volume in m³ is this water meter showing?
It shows **777805.8394** m³
